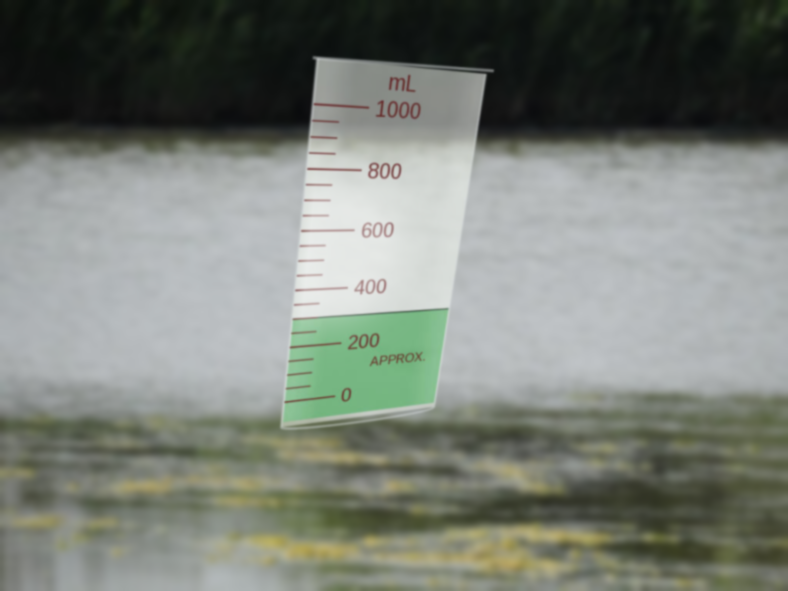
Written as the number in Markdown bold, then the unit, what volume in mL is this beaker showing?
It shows **300** mL
